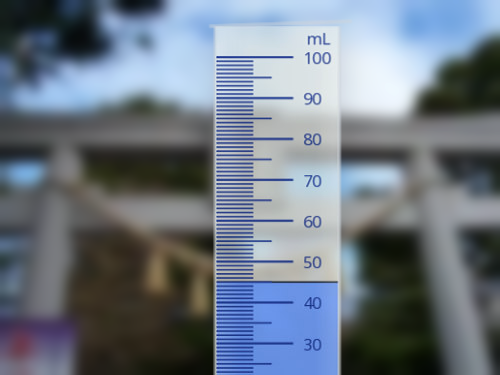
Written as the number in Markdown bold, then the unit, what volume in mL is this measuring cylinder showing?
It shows **45** mL
